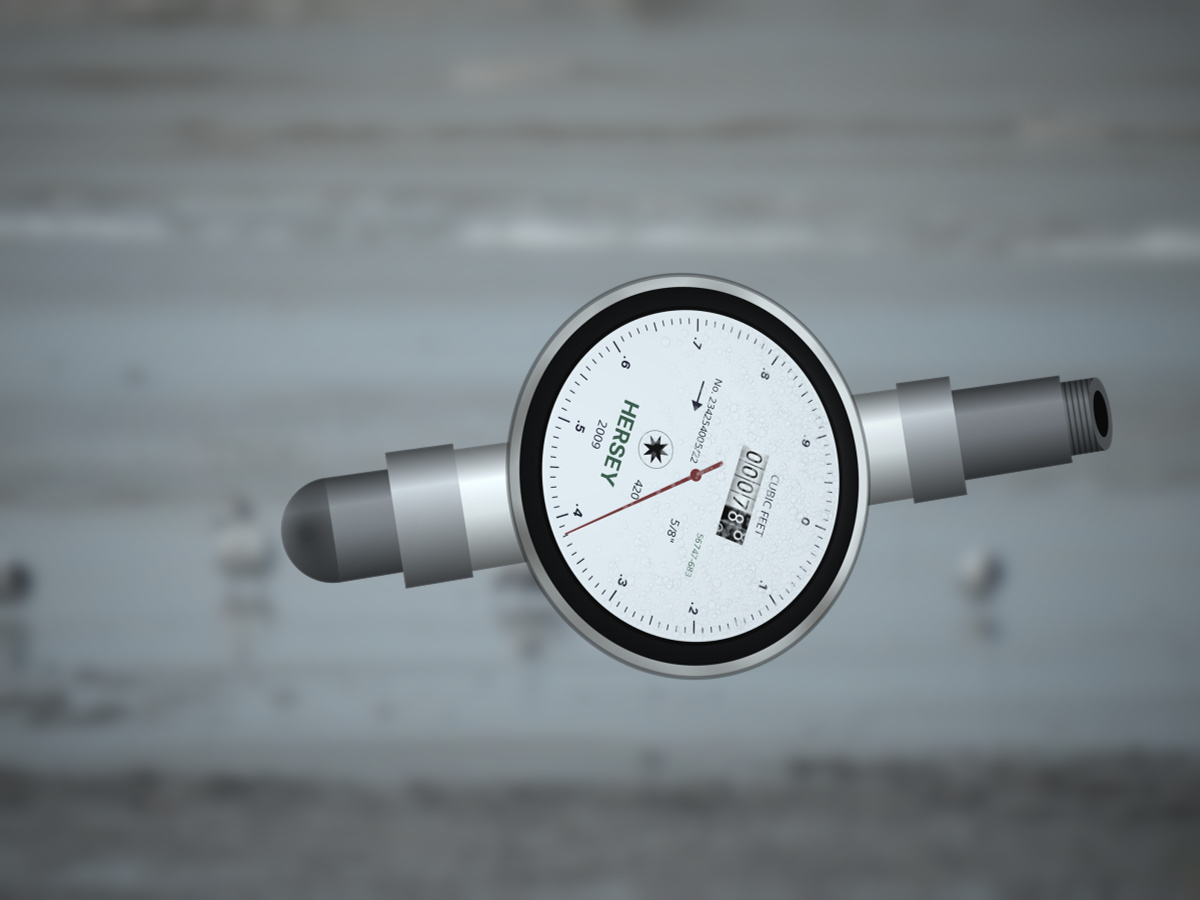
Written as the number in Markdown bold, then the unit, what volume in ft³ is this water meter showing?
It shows **788.38** ft³
